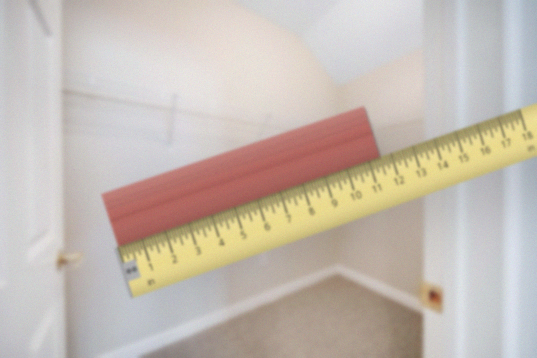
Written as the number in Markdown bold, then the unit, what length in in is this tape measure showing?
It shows **11.5** in
